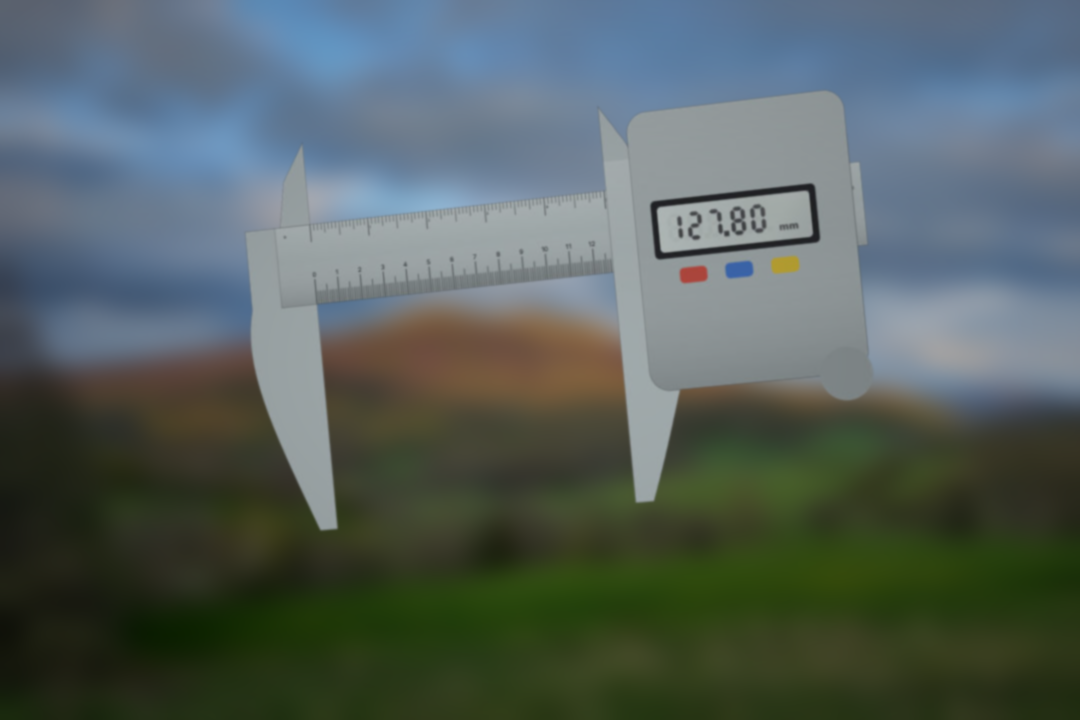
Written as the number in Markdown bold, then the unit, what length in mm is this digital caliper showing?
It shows **127.80** mm
